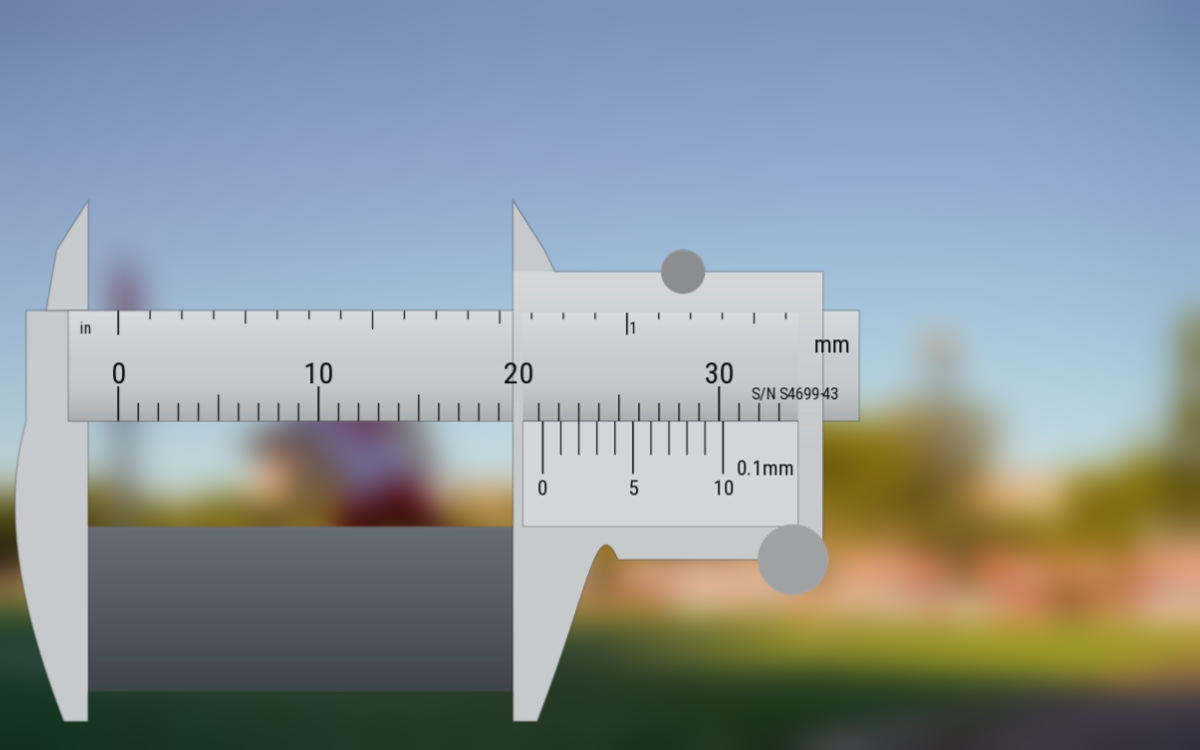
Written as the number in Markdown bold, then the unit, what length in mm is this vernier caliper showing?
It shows **21.2** mm
